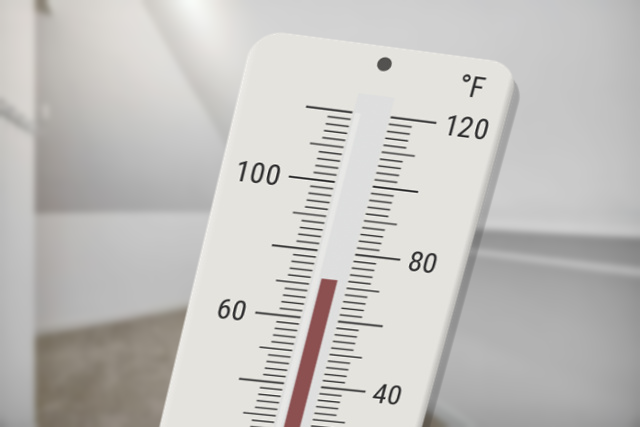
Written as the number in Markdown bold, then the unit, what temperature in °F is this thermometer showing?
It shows **72** °F
